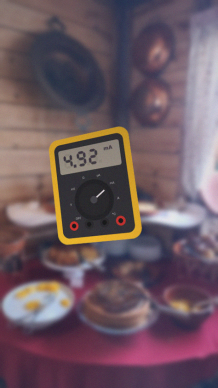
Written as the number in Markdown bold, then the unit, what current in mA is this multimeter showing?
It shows **4.92** mA
